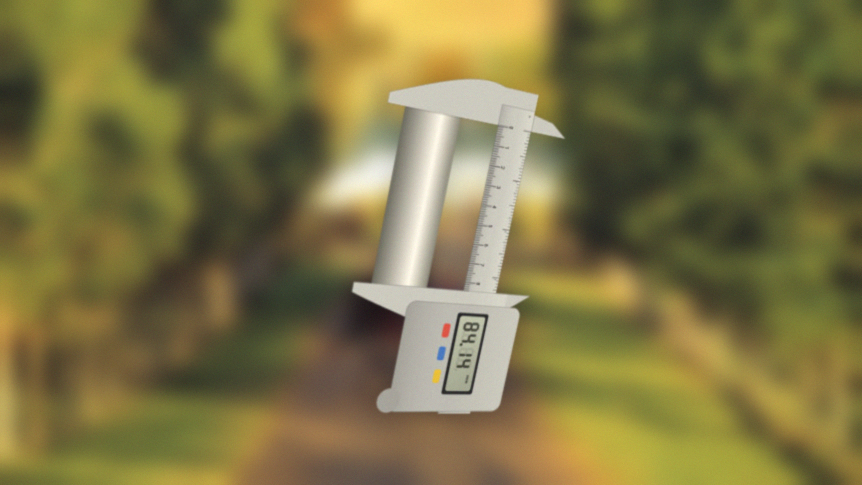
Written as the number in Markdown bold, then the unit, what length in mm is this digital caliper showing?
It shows **84.14** mm
